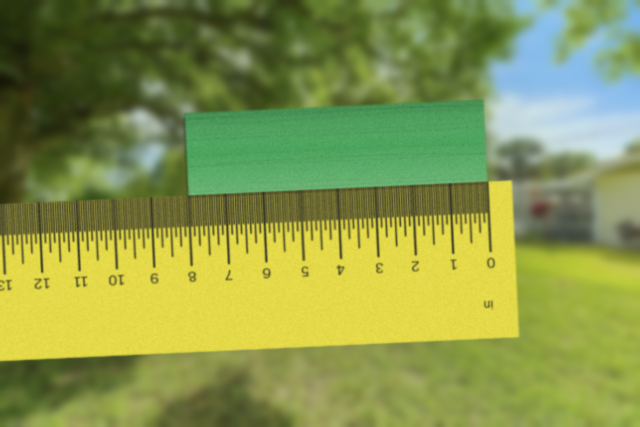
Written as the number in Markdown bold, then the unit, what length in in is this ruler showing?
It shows **8** in
